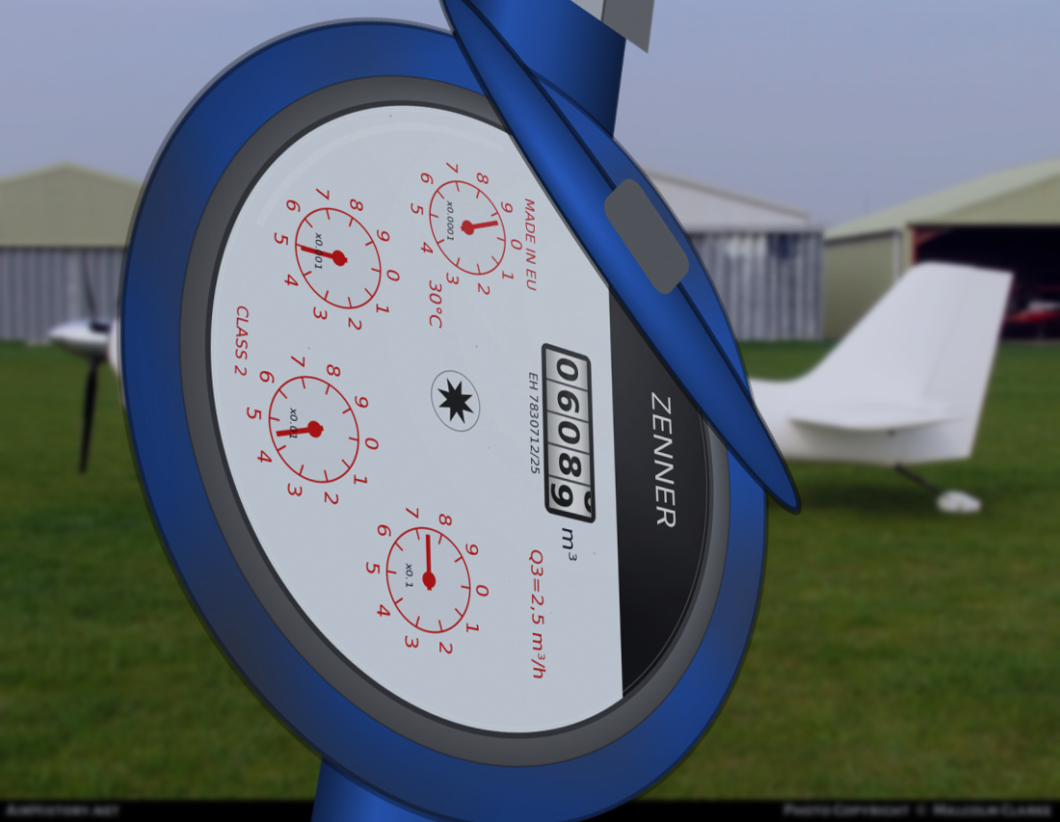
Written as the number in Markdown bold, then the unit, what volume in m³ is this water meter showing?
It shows **6088.7449** m³
